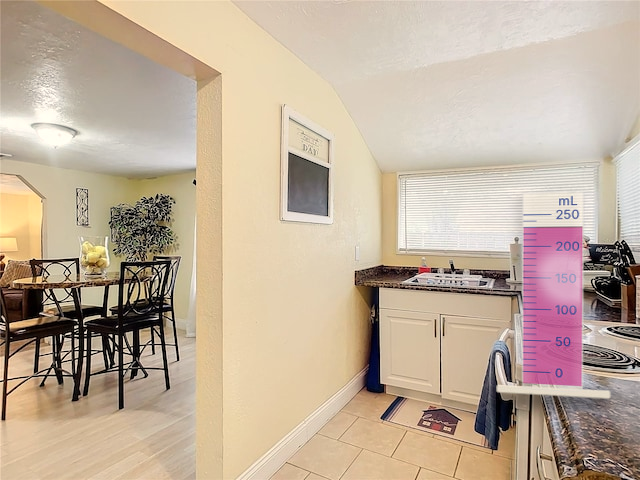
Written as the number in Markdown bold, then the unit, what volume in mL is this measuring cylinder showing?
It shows **230** mL
